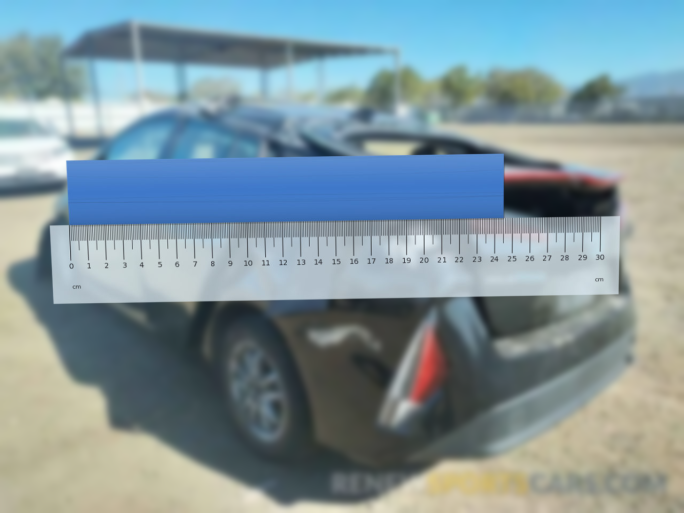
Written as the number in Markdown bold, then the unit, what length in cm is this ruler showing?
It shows **24.5** cm
